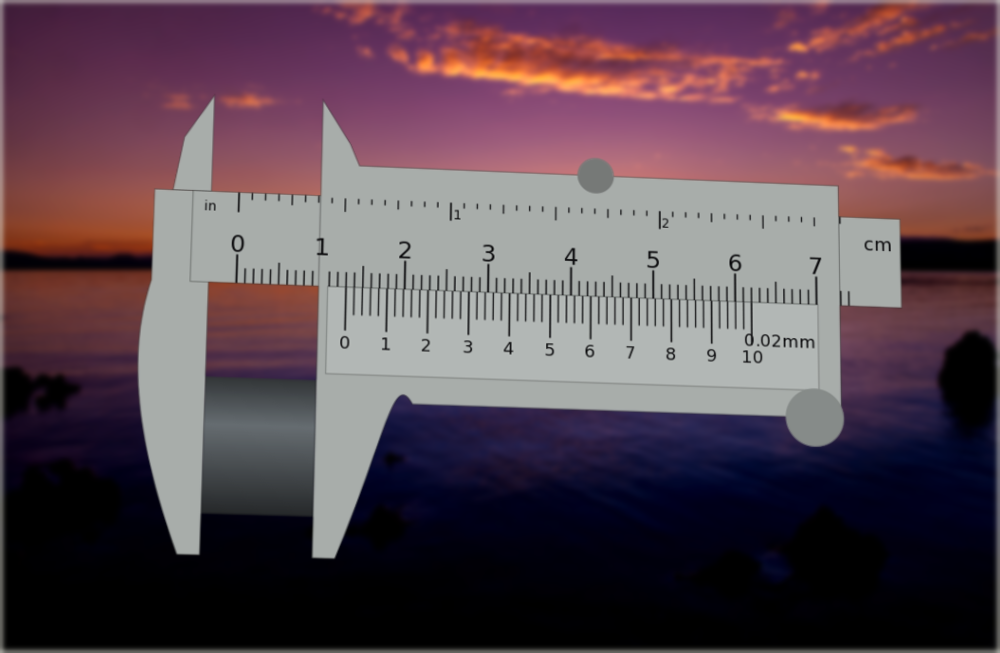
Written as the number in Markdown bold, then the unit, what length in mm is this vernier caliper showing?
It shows **13.0** mm
